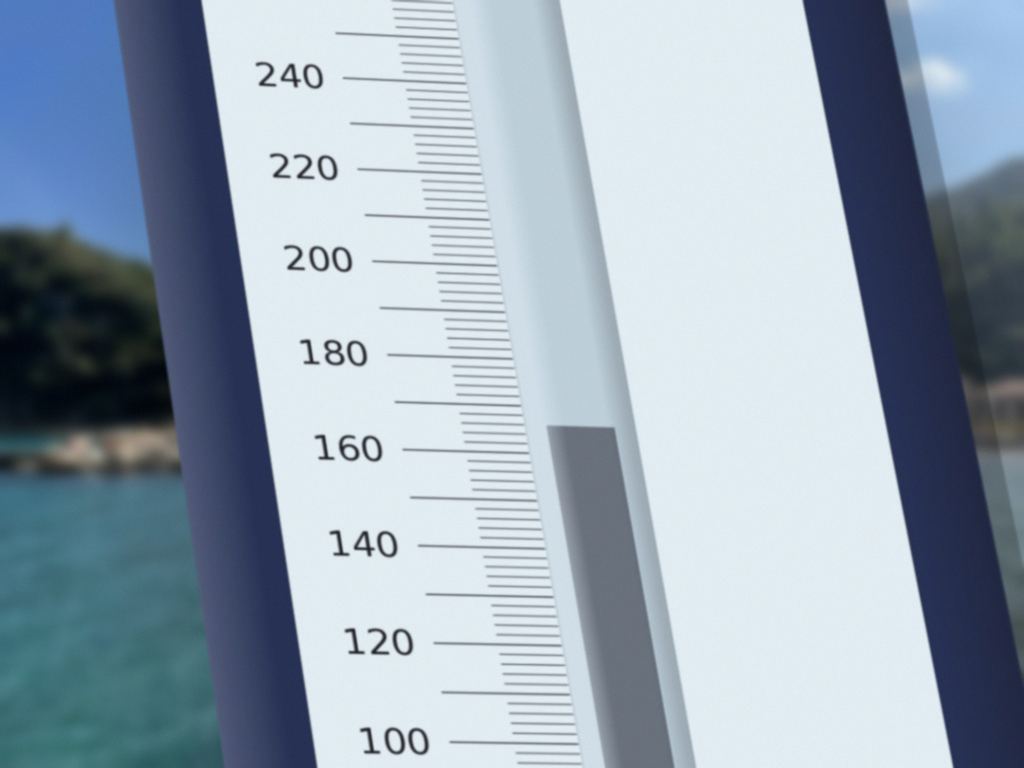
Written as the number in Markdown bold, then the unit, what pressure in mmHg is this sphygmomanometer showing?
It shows **166** mmHg
